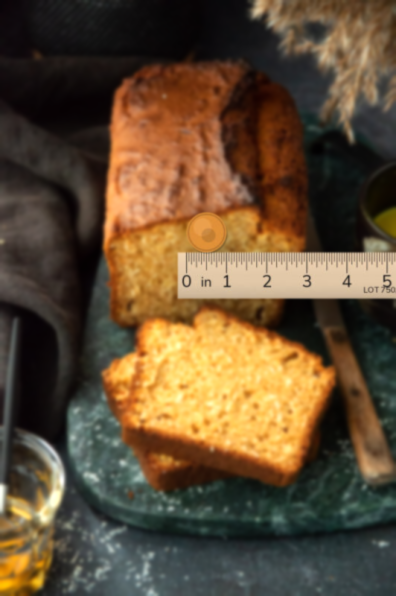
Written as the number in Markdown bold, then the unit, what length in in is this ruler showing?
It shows **1** in
